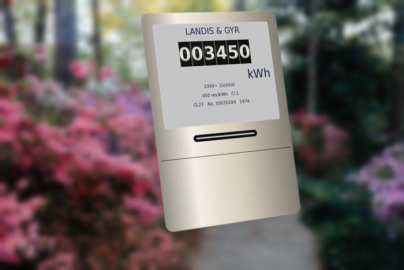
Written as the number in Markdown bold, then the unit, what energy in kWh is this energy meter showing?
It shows **3450** kWh
